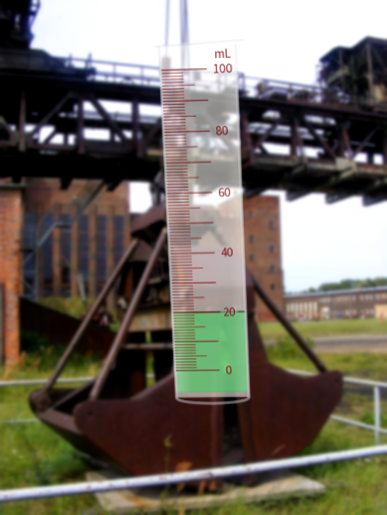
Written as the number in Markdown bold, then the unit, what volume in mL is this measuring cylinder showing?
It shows **20** mL
